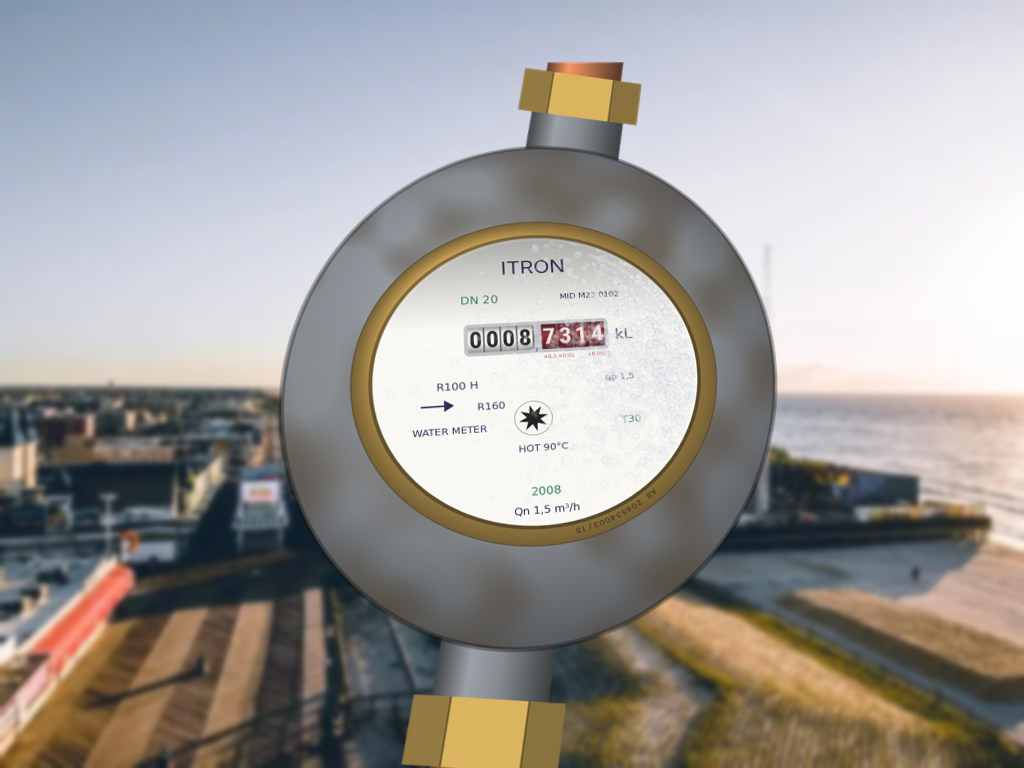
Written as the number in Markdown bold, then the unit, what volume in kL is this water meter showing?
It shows **8.7314** kL
